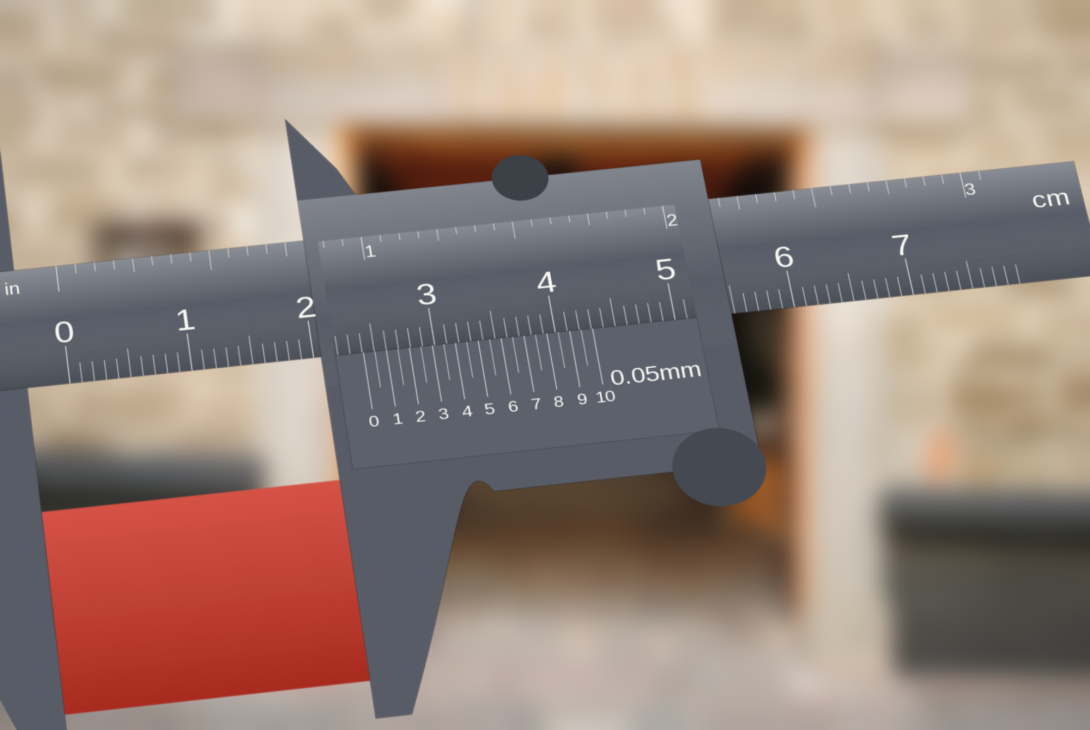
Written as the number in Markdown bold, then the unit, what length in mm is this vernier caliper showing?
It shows **24.1** mm
